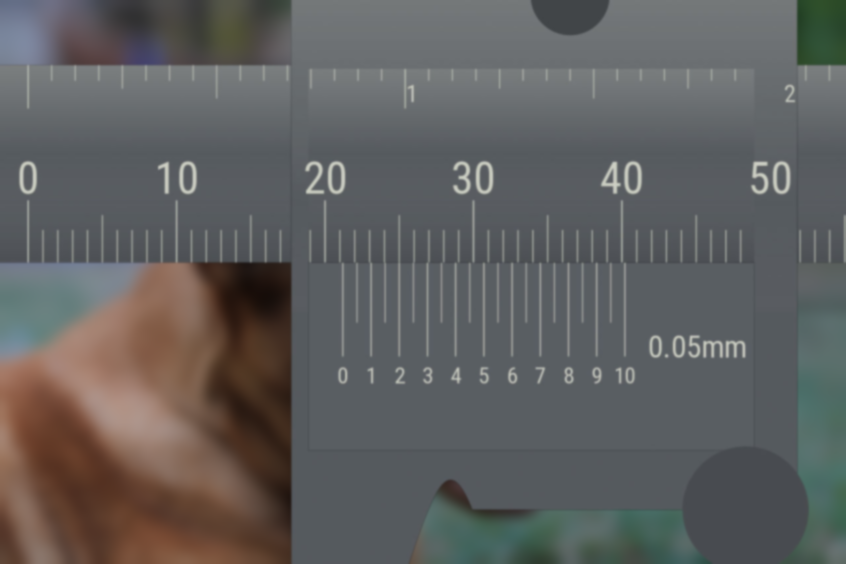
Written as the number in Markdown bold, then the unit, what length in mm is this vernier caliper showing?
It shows **21.2** mm
